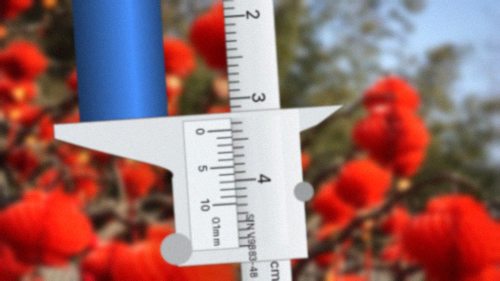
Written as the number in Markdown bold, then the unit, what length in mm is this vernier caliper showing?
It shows **33.8** mm
